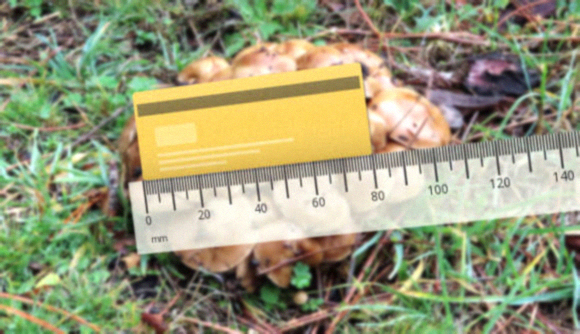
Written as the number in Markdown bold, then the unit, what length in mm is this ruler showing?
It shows **80** mm
